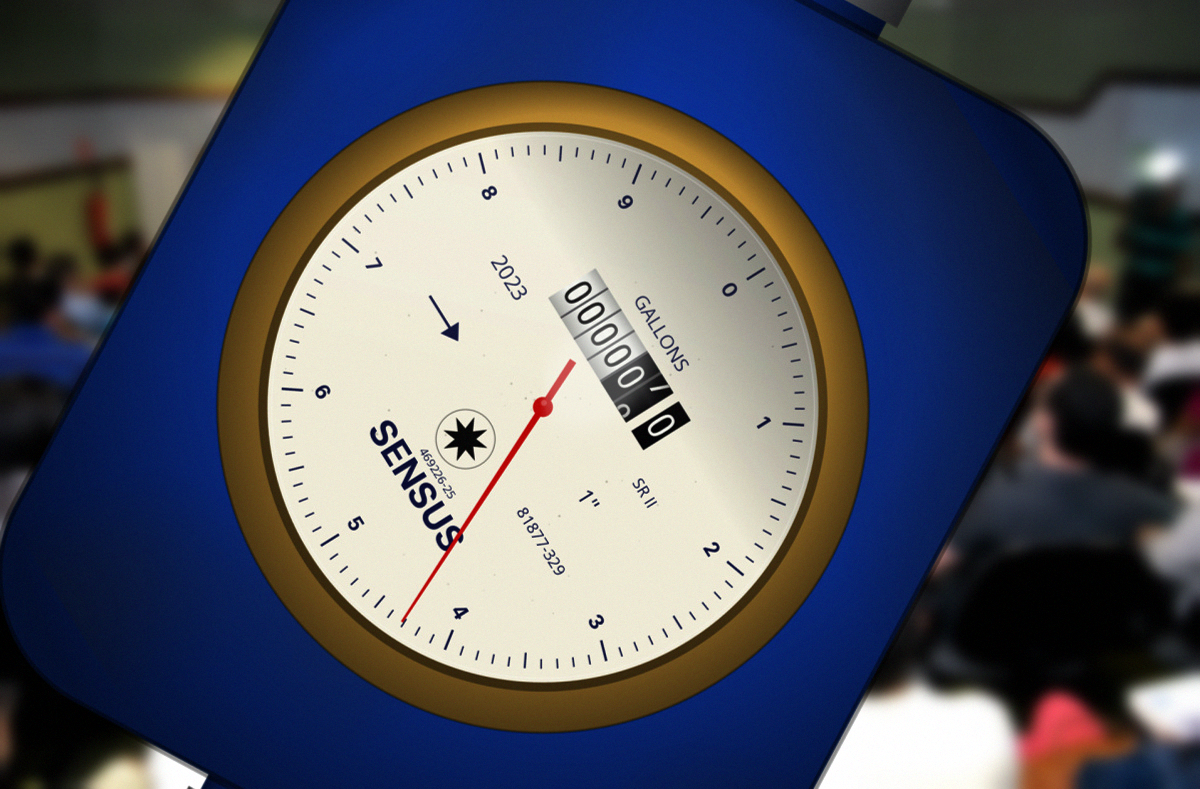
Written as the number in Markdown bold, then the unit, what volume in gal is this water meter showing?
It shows **74.3** gal
